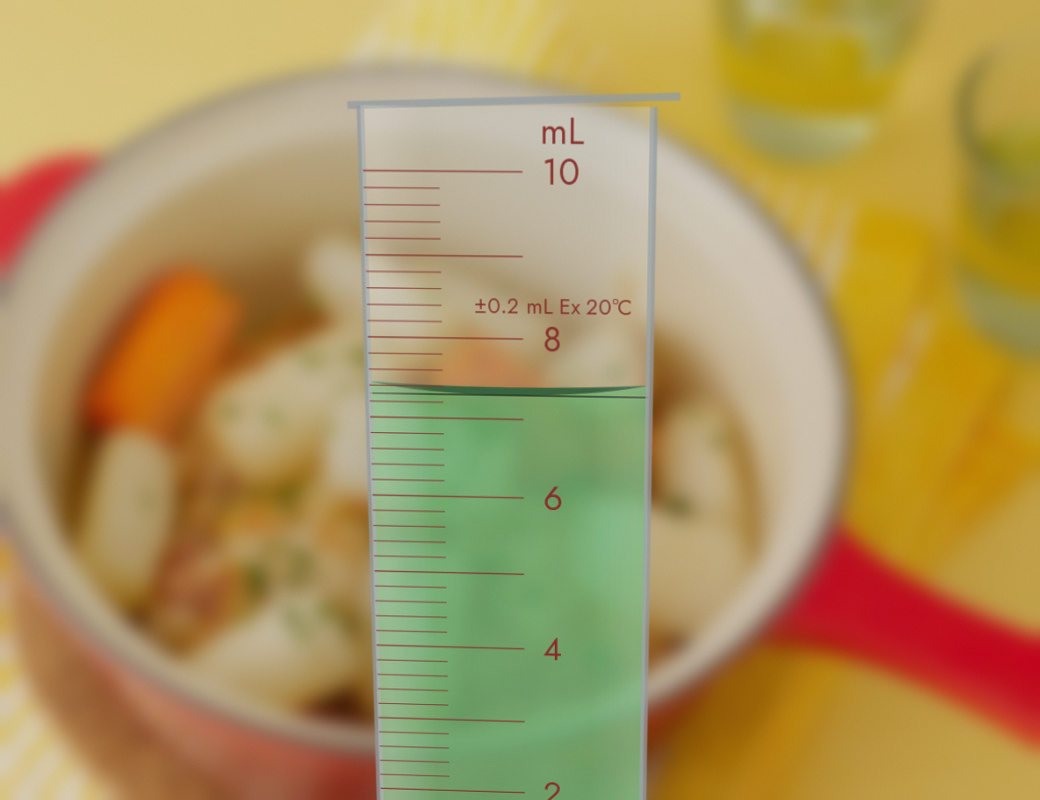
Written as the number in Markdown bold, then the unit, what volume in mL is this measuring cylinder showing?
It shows **7.3** mL
